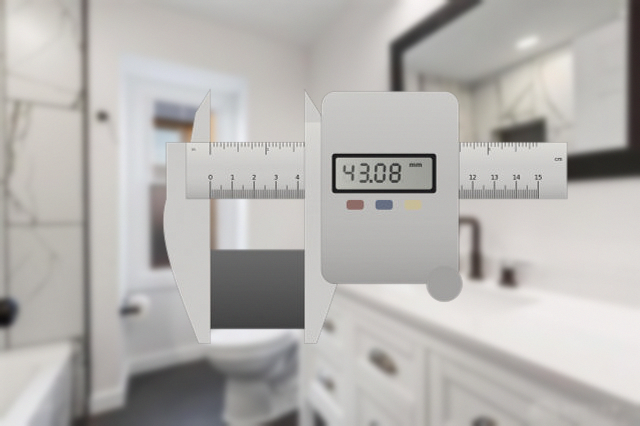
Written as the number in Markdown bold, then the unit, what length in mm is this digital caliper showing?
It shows **43.08** mm
